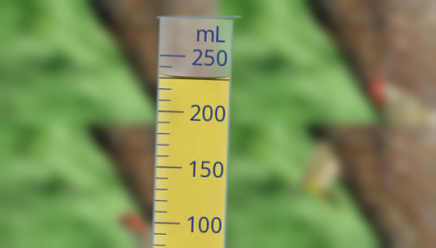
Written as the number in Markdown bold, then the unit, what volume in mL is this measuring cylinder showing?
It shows **230** mL
